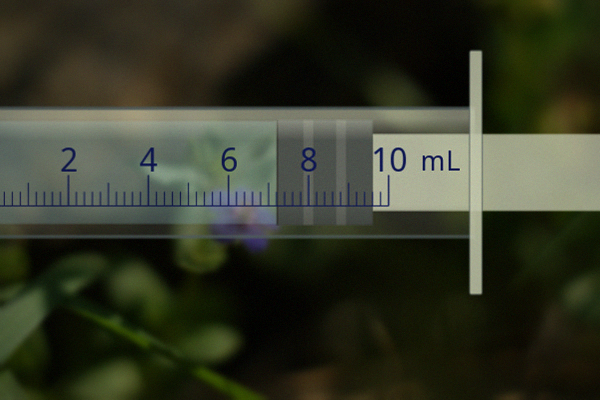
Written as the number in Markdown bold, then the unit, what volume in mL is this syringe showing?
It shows **7.2** mL
